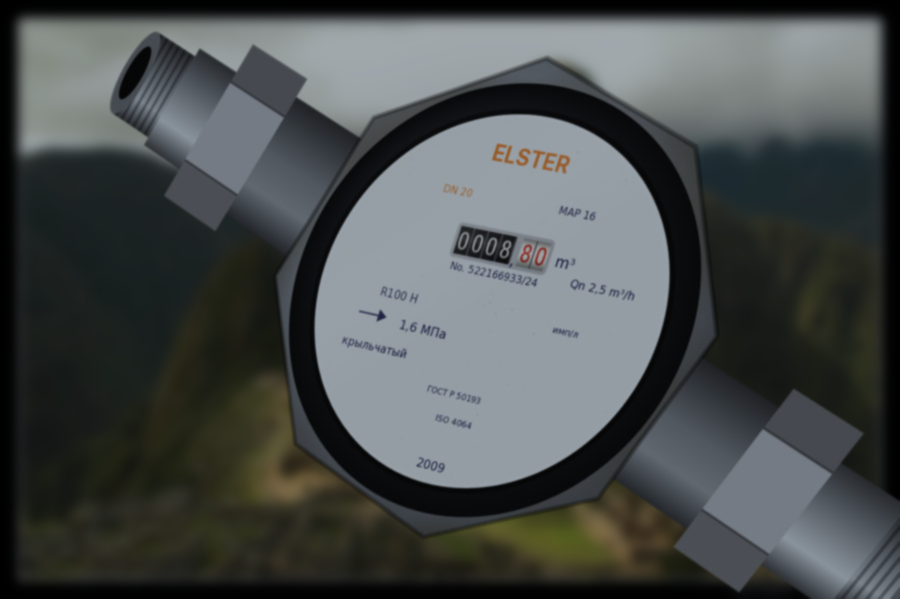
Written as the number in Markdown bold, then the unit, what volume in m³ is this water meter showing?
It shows **8.80** m³
